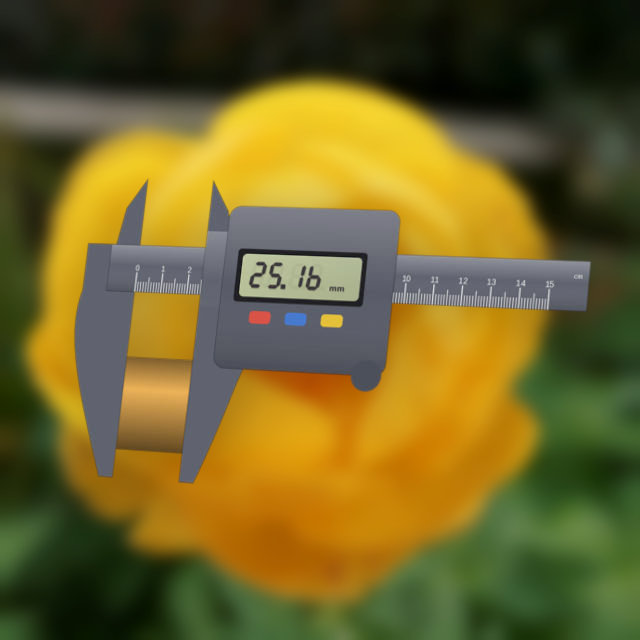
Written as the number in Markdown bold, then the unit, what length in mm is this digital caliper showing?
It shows **25.16** mm
